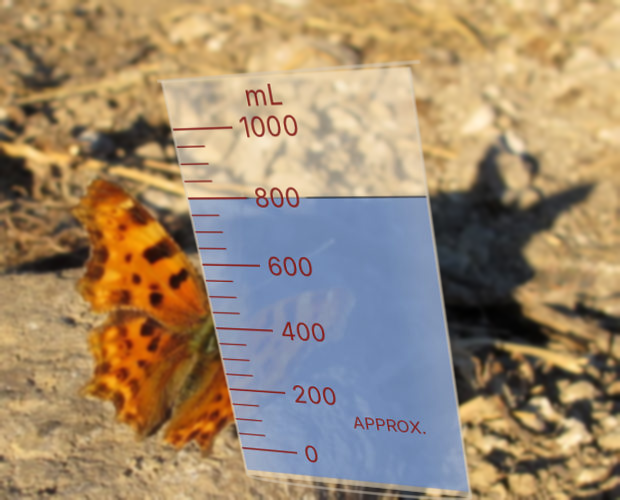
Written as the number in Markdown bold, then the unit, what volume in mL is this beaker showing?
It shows **800** mL
